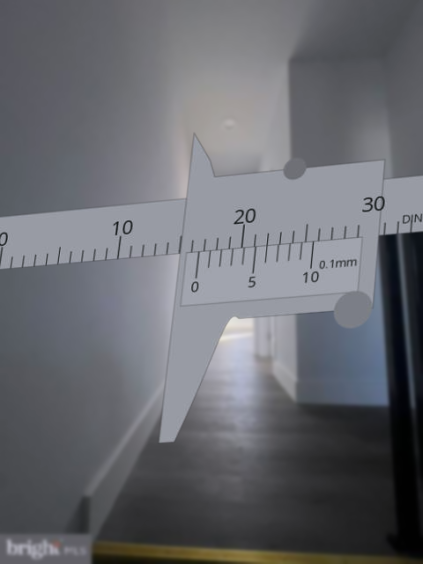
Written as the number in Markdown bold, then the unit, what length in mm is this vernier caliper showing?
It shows **16.6** mm
